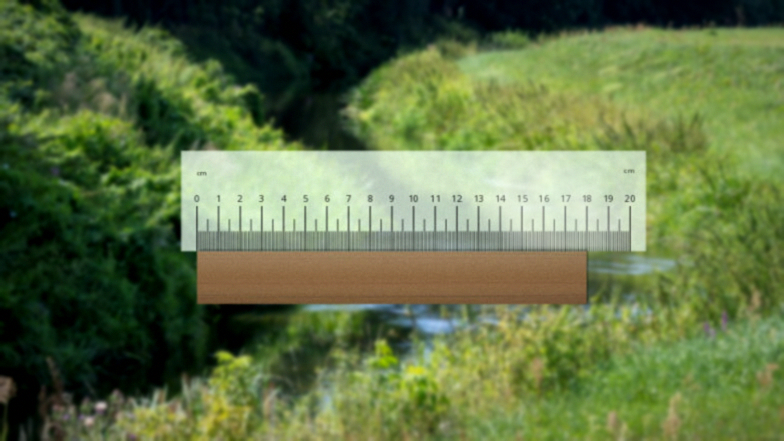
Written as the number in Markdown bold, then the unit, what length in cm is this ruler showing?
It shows **18** cm
